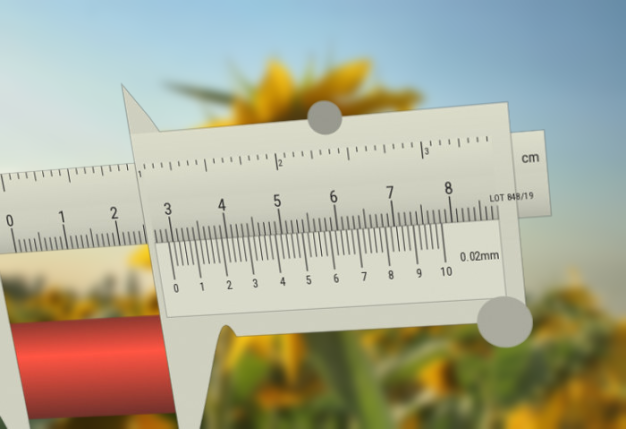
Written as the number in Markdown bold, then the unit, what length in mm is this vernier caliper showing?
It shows **29.2** mm
